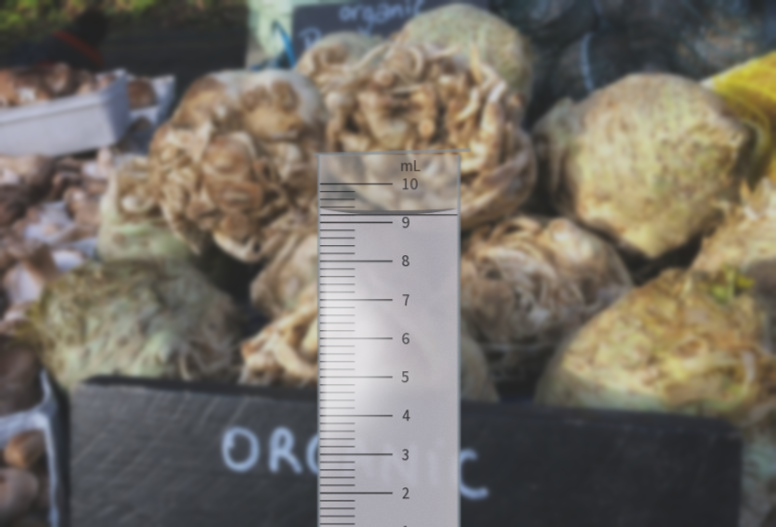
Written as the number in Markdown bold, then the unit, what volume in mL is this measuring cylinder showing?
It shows **9.2** mL
